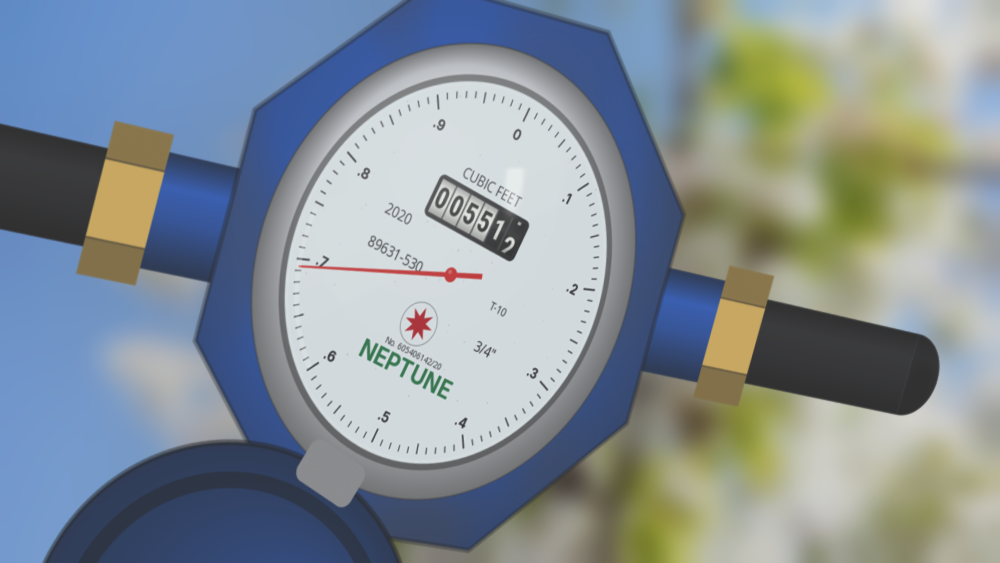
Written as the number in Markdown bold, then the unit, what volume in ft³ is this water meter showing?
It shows **5511.69** ft³
